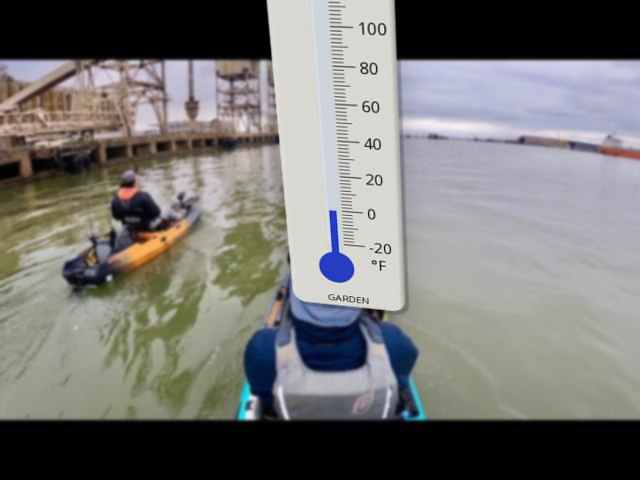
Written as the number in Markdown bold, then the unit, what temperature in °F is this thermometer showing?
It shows **0** °F
